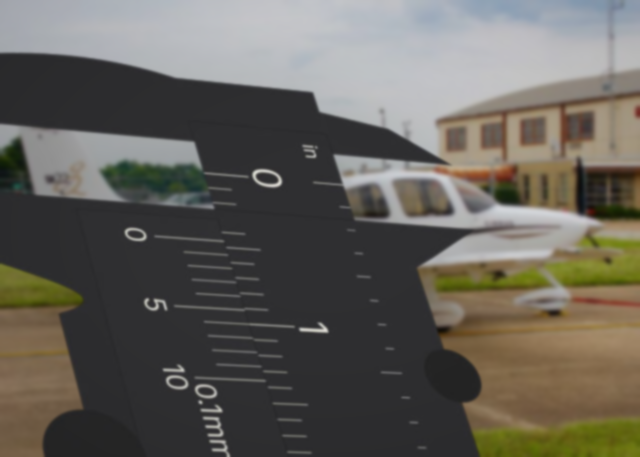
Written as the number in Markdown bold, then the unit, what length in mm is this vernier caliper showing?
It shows **4.6** mm
